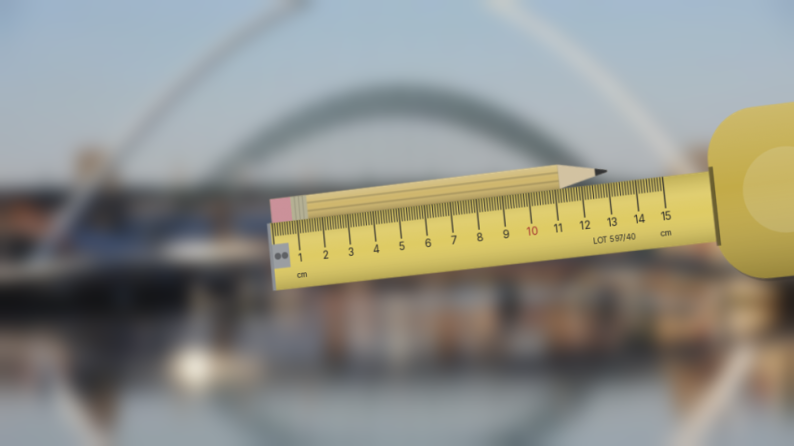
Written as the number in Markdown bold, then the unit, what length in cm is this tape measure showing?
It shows **13** cm
